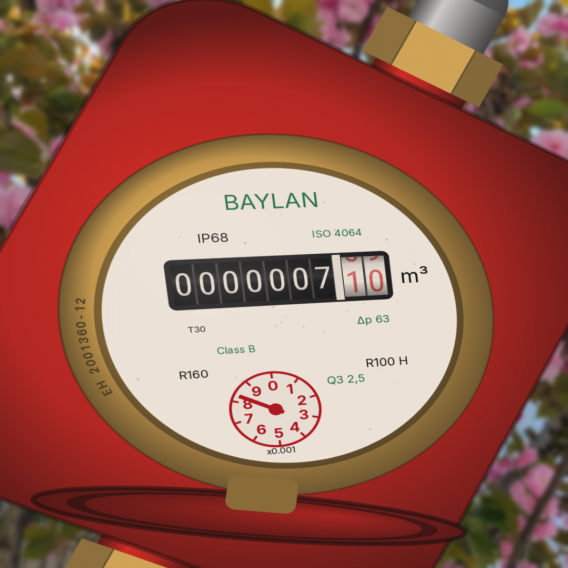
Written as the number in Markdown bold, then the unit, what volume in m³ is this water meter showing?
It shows **7.098** m³
